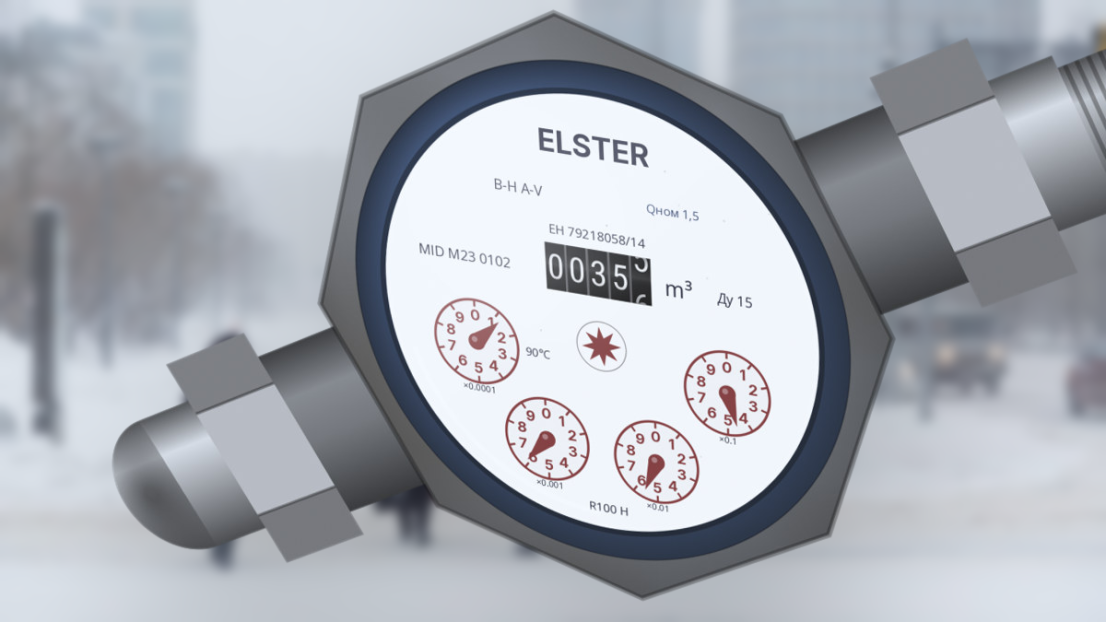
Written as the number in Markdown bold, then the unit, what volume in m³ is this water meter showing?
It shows **355.4561** m³
